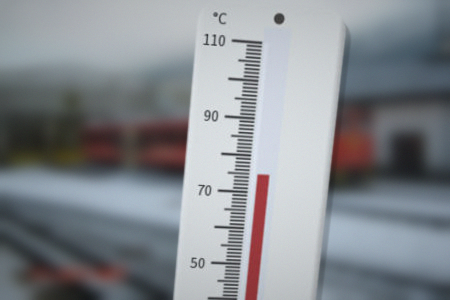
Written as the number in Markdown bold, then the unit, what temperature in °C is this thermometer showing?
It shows **75** °C
